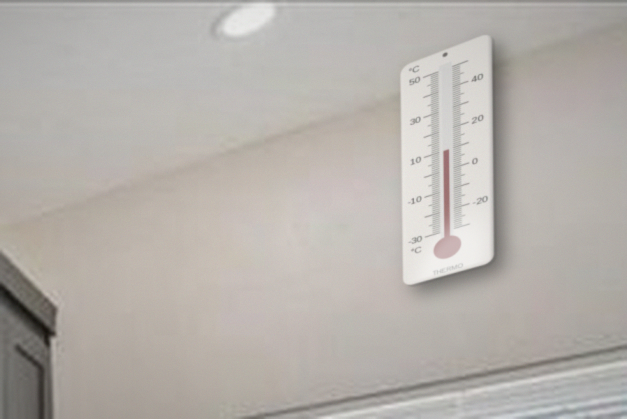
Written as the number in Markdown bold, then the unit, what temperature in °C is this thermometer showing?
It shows **10** °C
